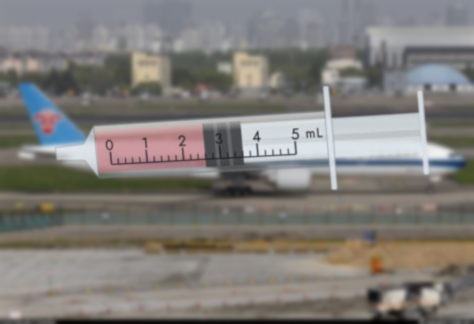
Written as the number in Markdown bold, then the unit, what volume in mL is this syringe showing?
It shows **2.6** mL
